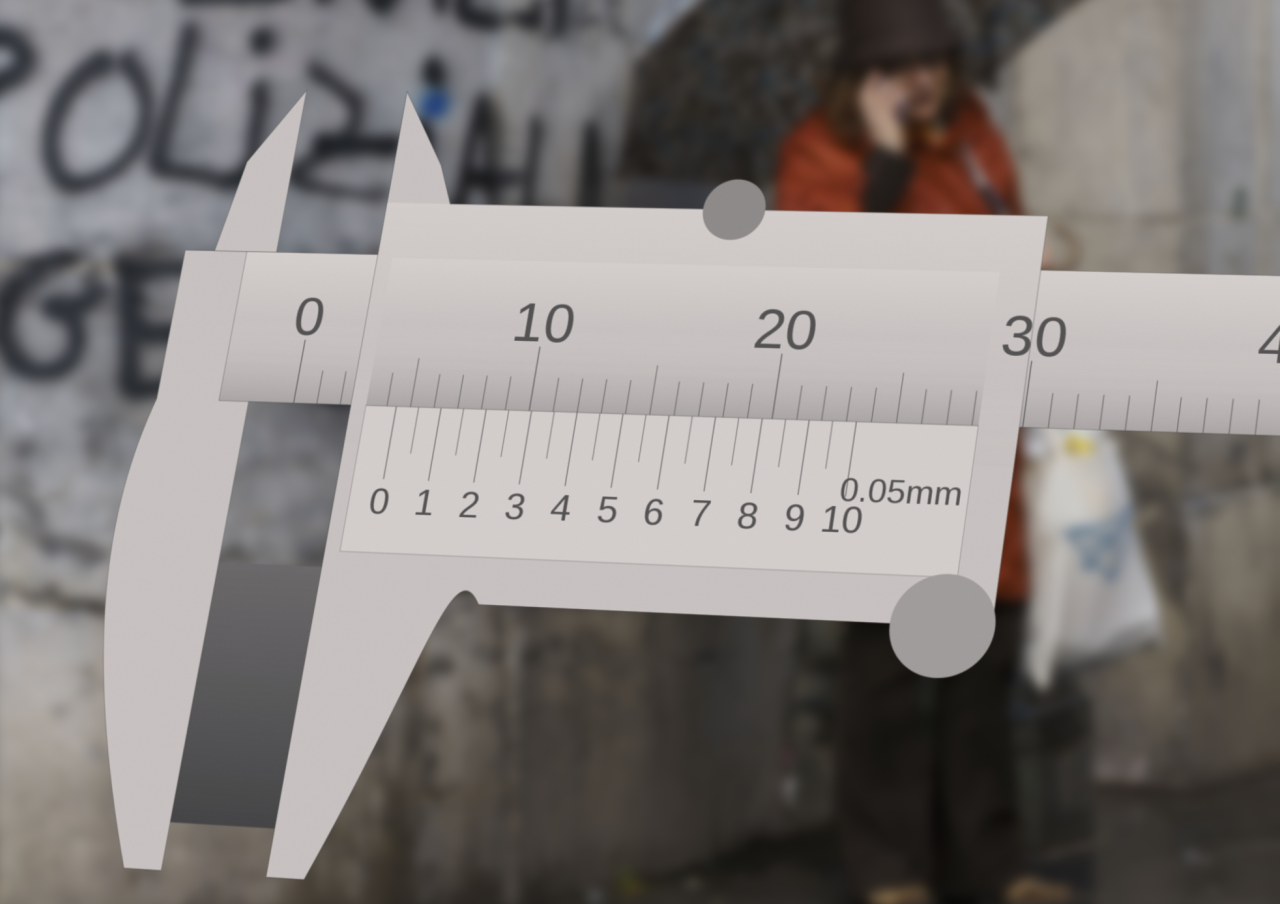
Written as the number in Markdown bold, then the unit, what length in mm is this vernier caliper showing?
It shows **4.4** mm
